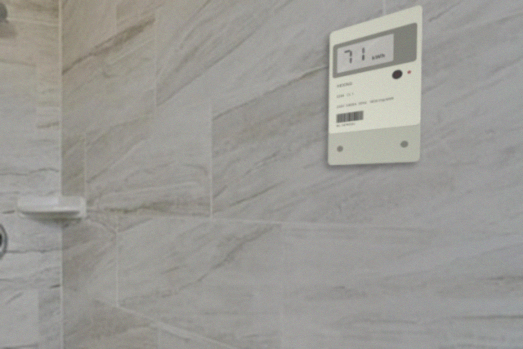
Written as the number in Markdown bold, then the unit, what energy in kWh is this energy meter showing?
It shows **71** kWh
